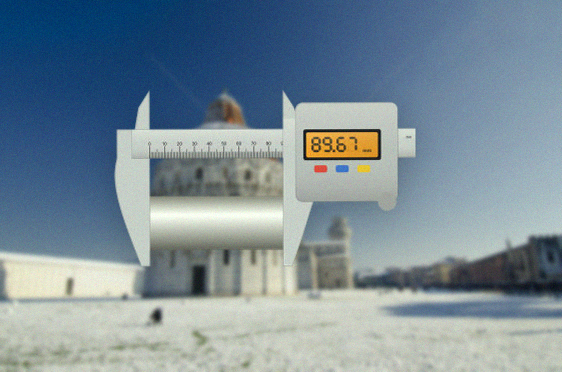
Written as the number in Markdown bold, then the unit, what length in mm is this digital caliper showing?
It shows **89.67** mm
